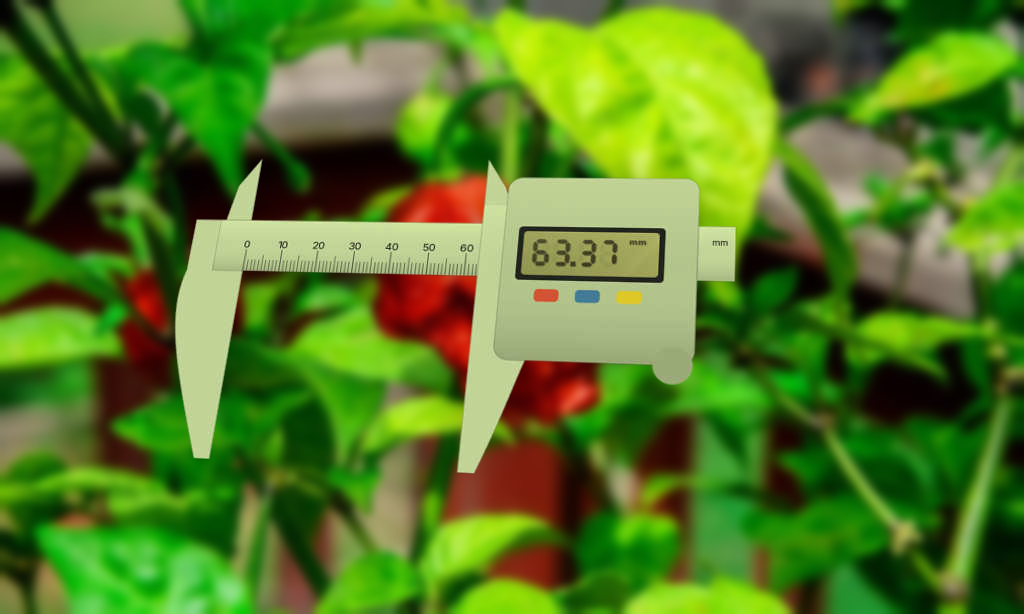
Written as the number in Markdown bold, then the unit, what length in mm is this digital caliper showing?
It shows **63.37** mm
